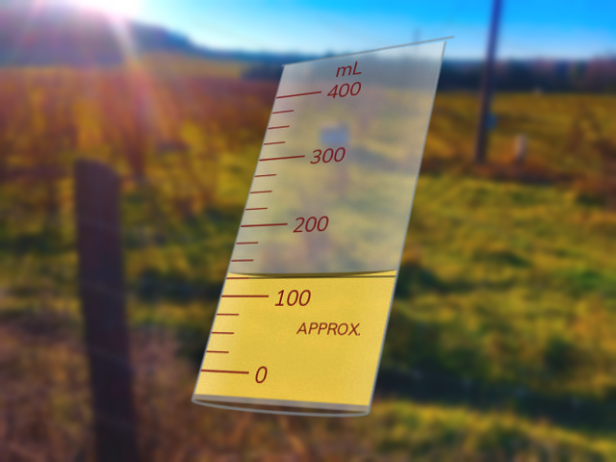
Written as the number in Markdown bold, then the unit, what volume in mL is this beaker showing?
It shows **125** mL
